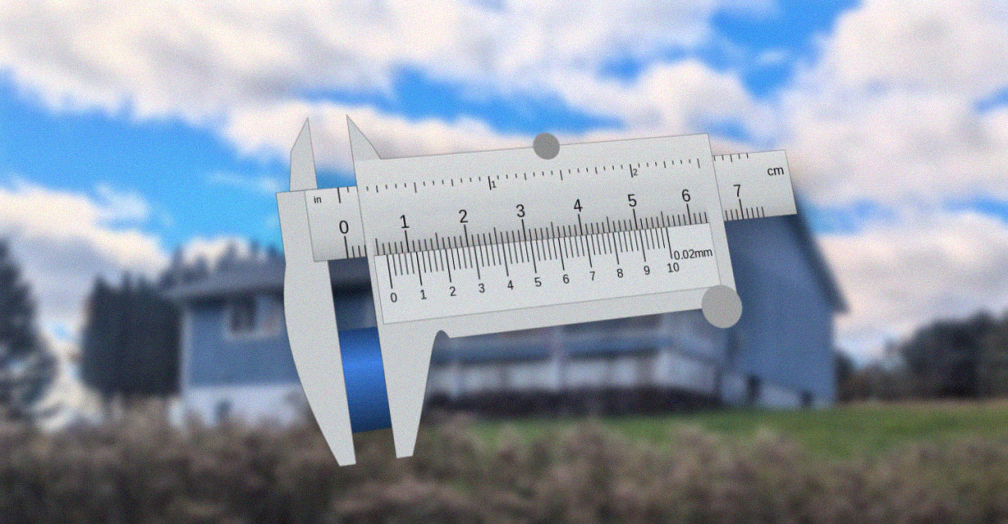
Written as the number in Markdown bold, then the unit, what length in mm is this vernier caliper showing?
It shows **6.4** mm
